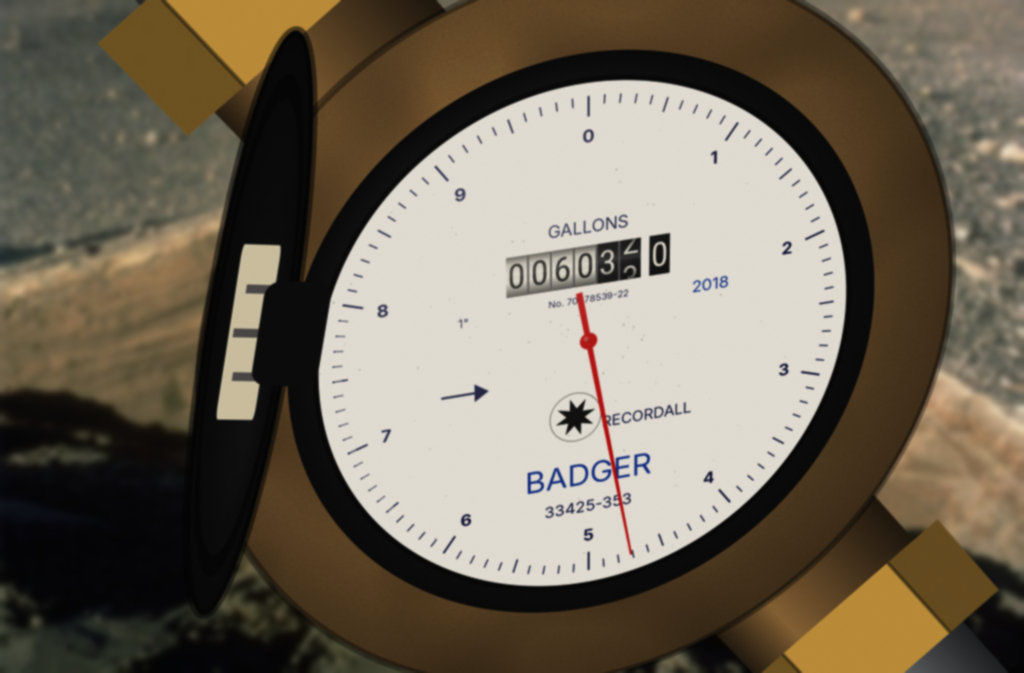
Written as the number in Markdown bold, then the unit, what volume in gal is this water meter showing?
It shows **60324.7** gal
